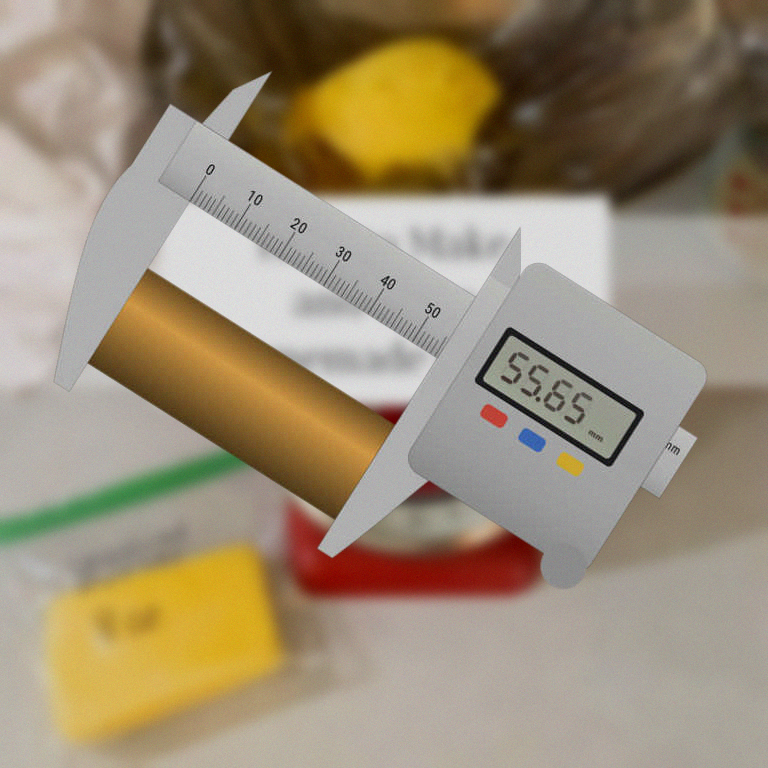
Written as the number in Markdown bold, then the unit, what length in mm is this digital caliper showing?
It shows **55.65** mm
